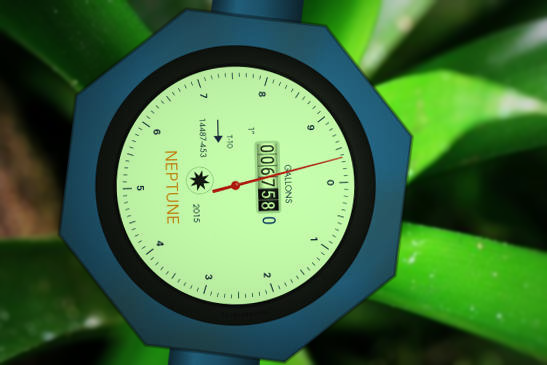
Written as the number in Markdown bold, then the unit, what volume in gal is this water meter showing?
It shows **67579.6** gal
